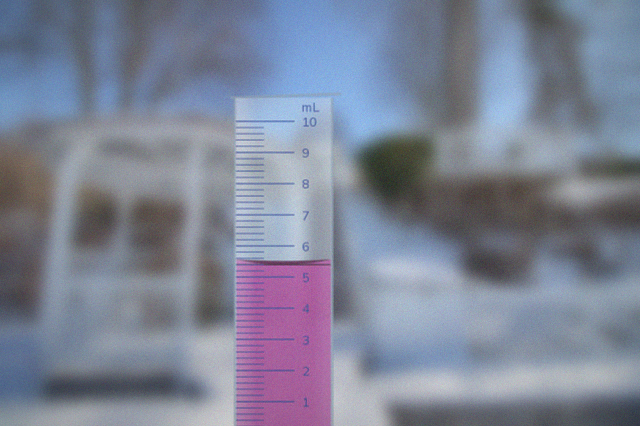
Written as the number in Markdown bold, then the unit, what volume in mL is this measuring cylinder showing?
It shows **5.4** mL
